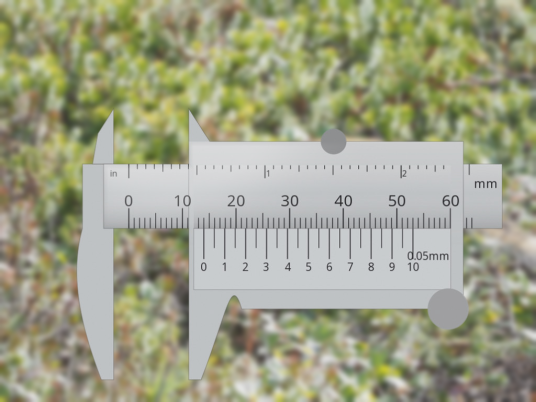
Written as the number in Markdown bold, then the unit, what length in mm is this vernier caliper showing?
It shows **14.0** mm
